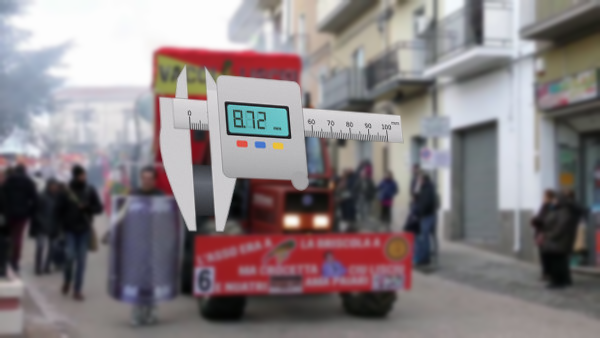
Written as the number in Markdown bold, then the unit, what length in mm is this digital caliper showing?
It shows **8.72** mm
